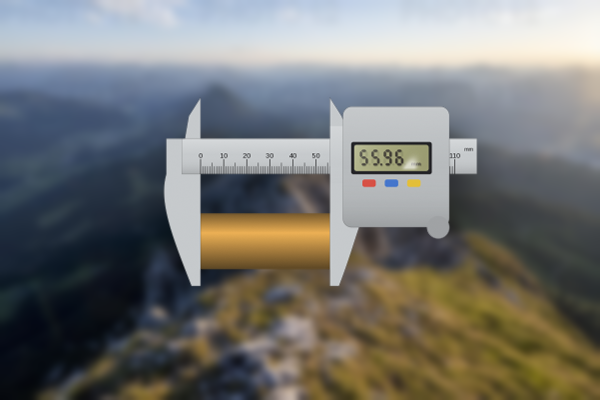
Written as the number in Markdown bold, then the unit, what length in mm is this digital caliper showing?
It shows **55.96** mm
